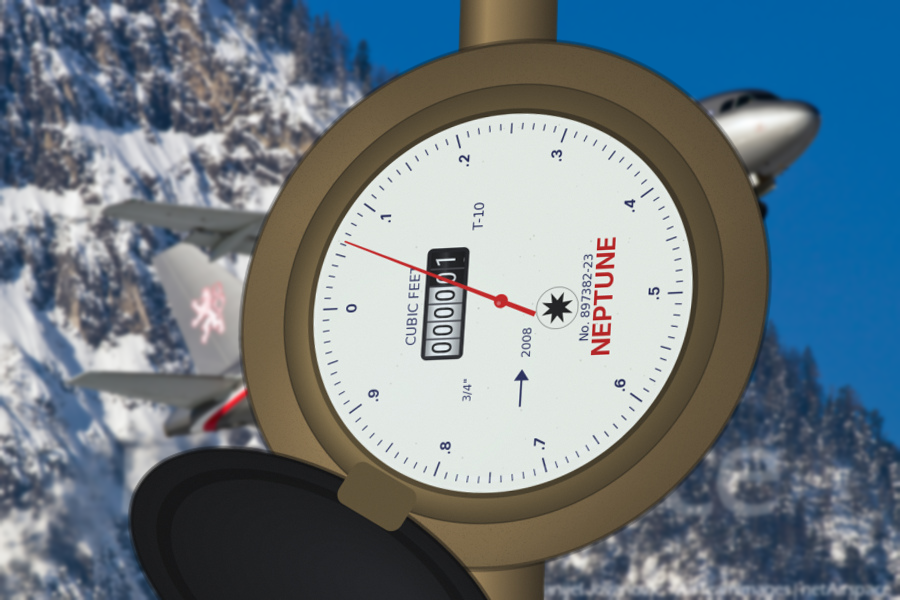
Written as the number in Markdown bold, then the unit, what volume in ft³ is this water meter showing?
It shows **1.06** ft³
